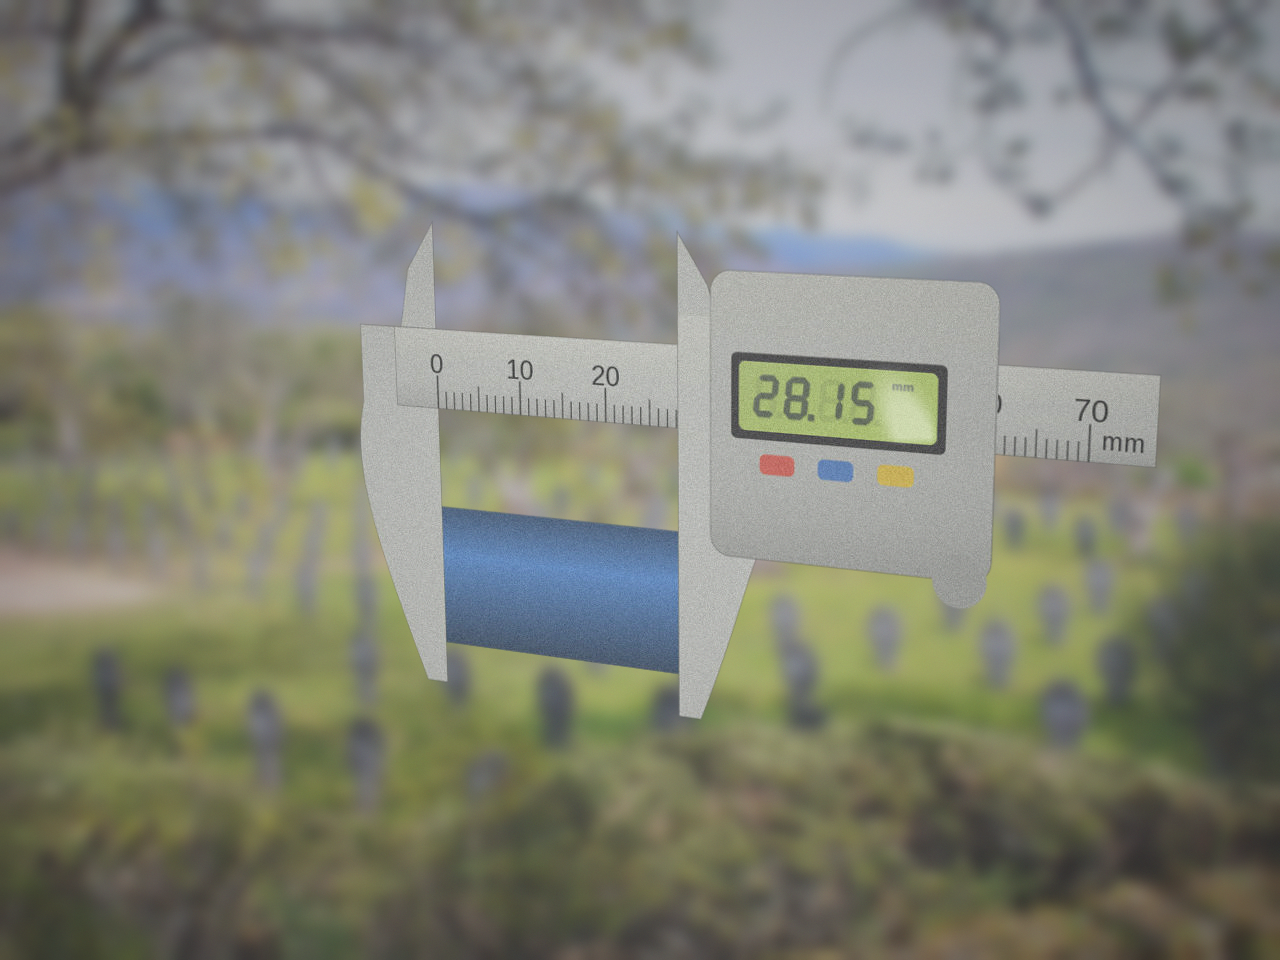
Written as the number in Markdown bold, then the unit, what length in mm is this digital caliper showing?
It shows **28.15** mm
